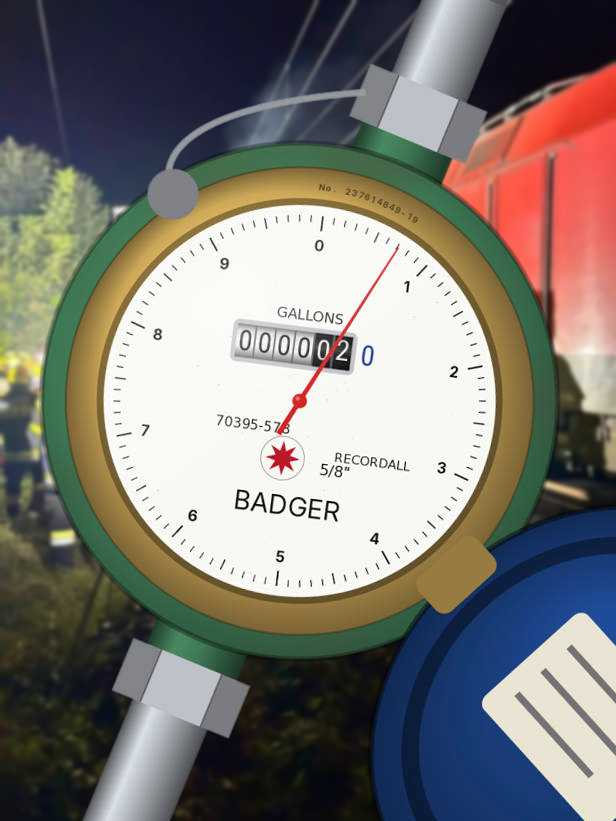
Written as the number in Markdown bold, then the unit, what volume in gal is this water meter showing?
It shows **20.7** gal
